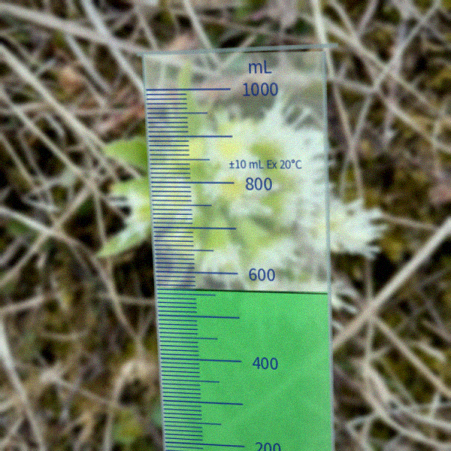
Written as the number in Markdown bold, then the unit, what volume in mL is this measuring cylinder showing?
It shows **560** mL
